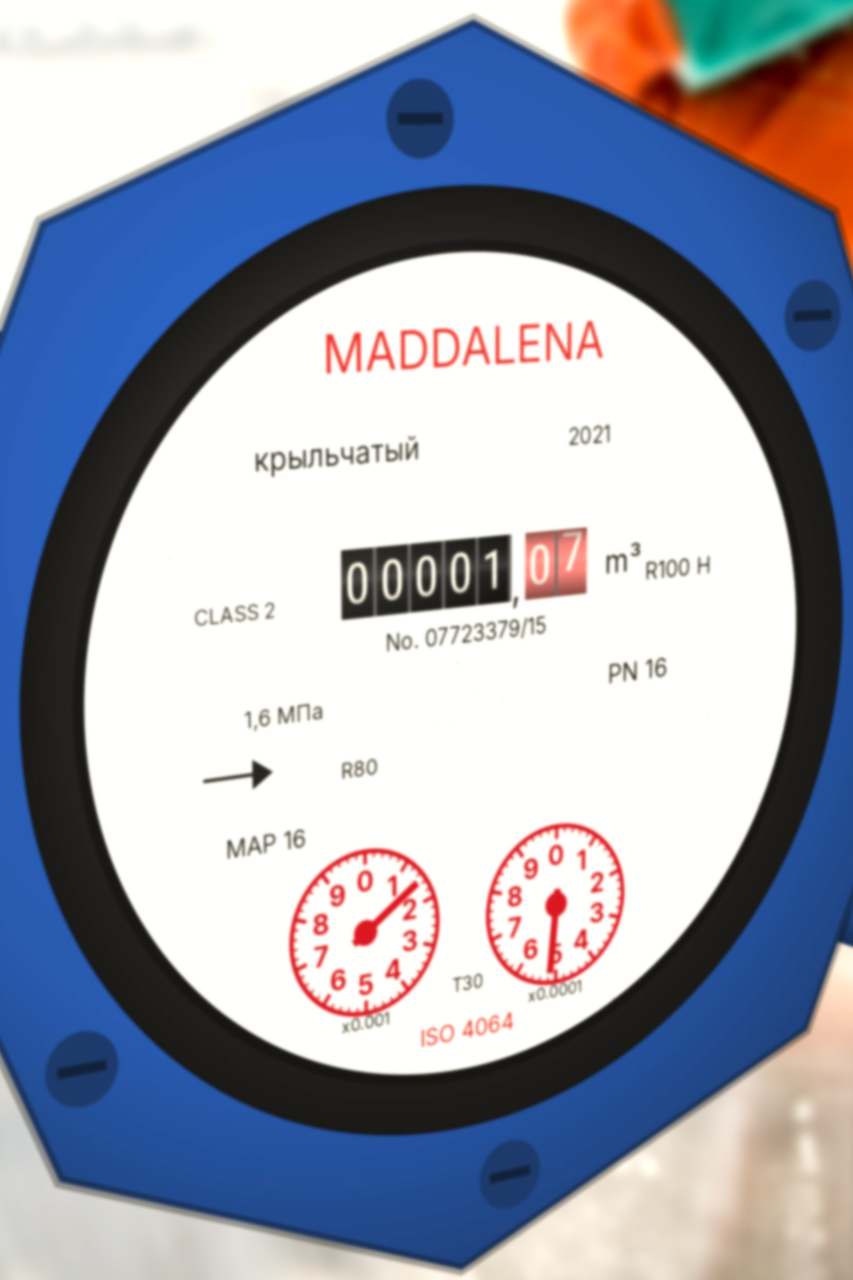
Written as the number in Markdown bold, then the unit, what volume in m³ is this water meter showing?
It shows **1.0715** m³
